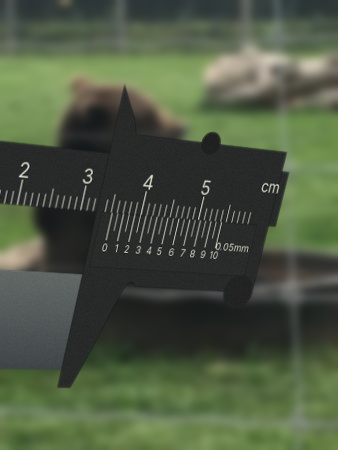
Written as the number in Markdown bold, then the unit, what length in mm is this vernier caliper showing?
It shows **35.2** mm
